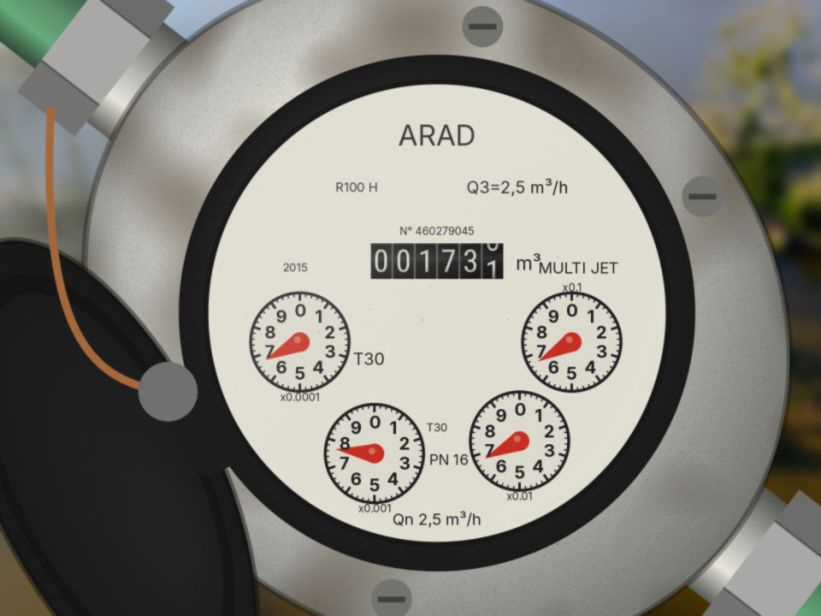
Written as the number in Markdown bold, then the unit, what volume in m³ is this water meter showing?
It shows **1730.6676** m³
